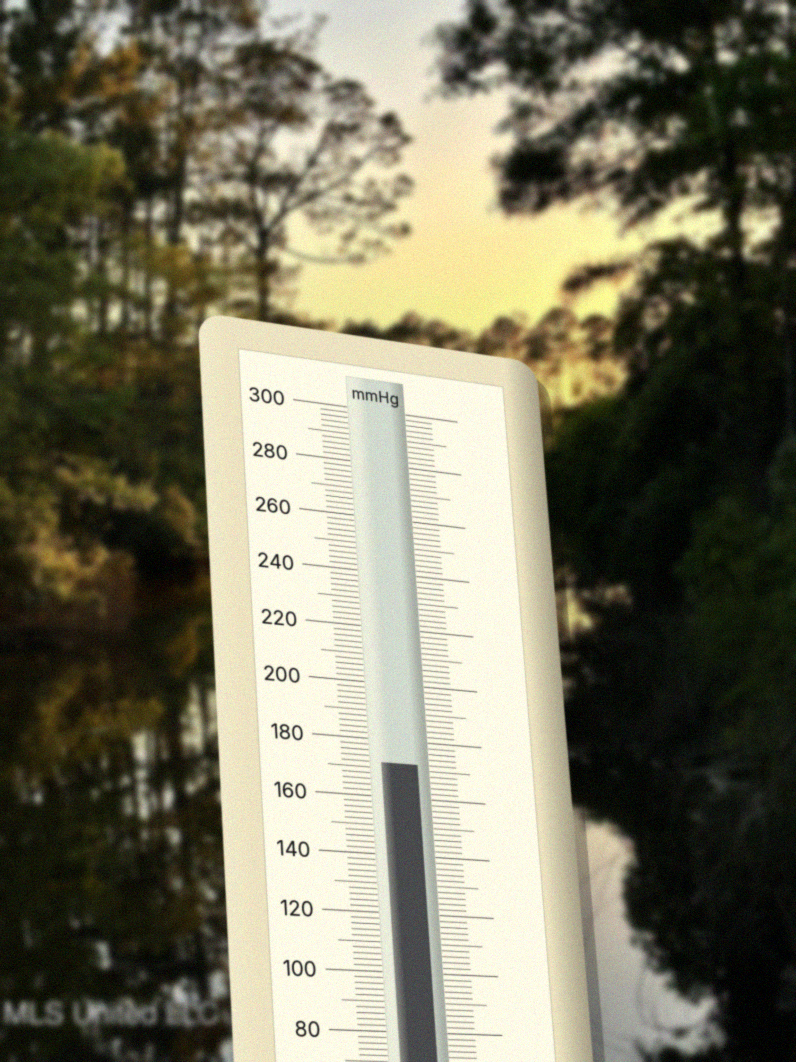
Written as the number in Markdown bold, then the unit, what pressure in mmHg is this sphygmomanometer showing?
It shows **172** mmHg
